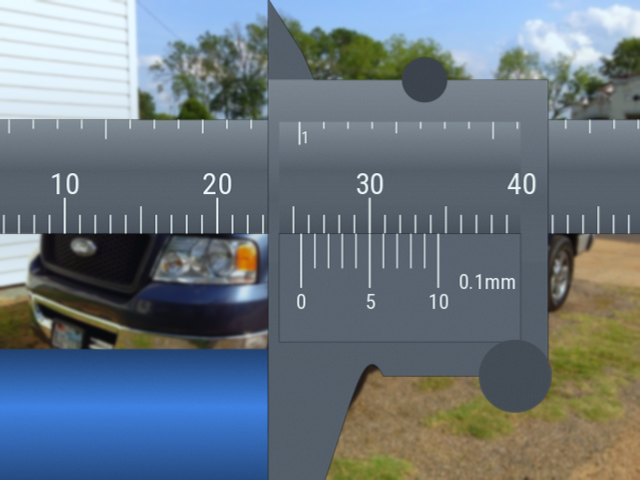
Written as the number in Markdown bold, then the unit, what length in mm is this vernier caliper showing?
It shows **25.5** mm
